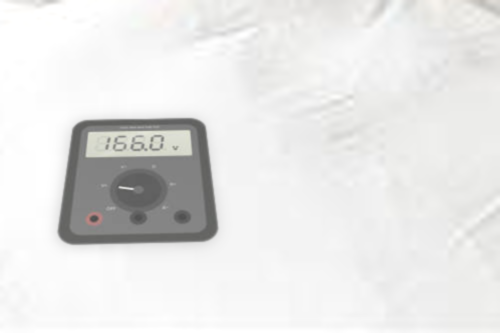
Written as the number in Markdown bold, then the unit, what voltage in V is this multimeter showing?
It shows **166.0** V
